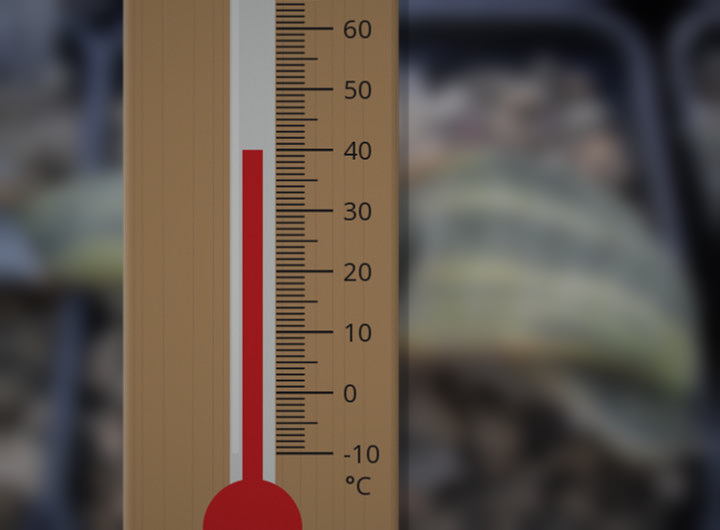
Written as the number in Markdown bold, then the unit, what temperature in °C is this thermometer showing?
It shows **40** °C
